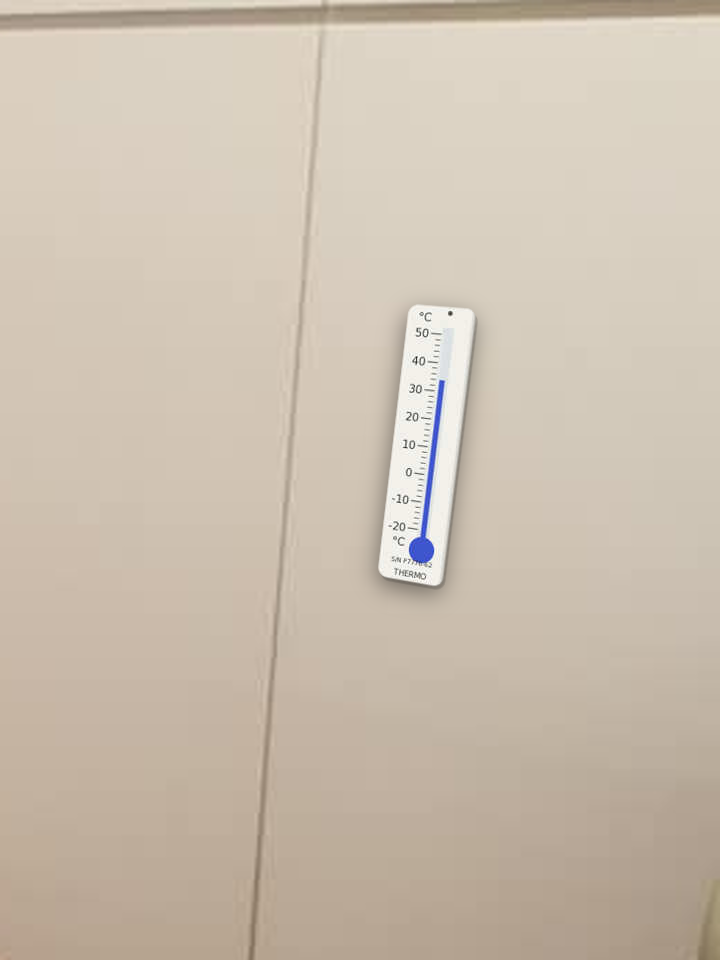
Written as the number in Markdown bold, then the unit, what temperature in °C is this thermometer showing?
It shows **34** °C
